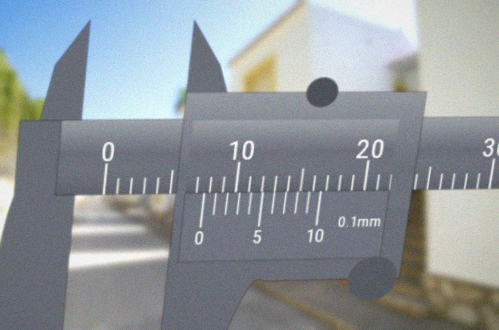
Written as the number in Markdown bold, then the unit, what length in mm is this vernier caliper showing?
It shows **7.6** mm
